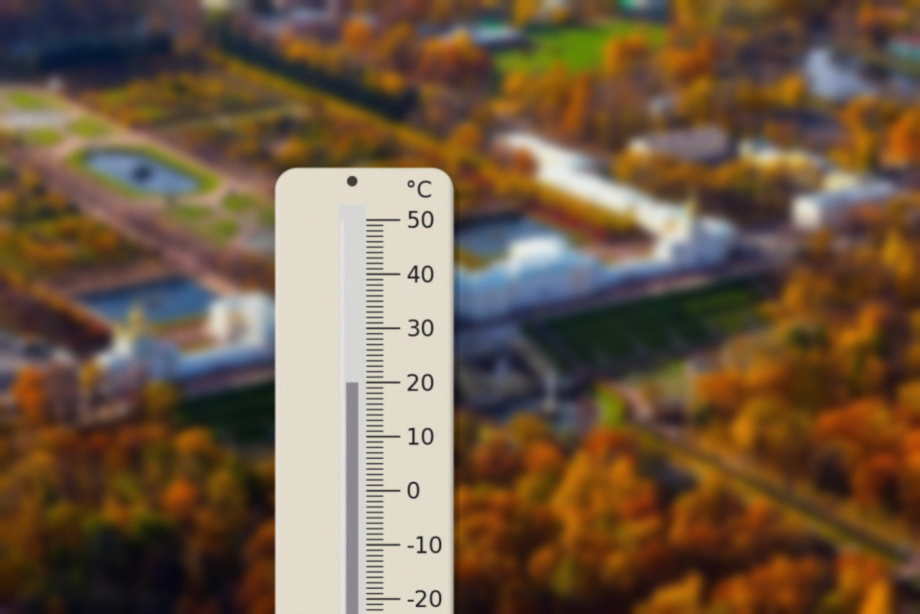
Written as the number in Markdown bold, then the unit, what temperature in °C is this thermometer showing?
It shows **20** °C
